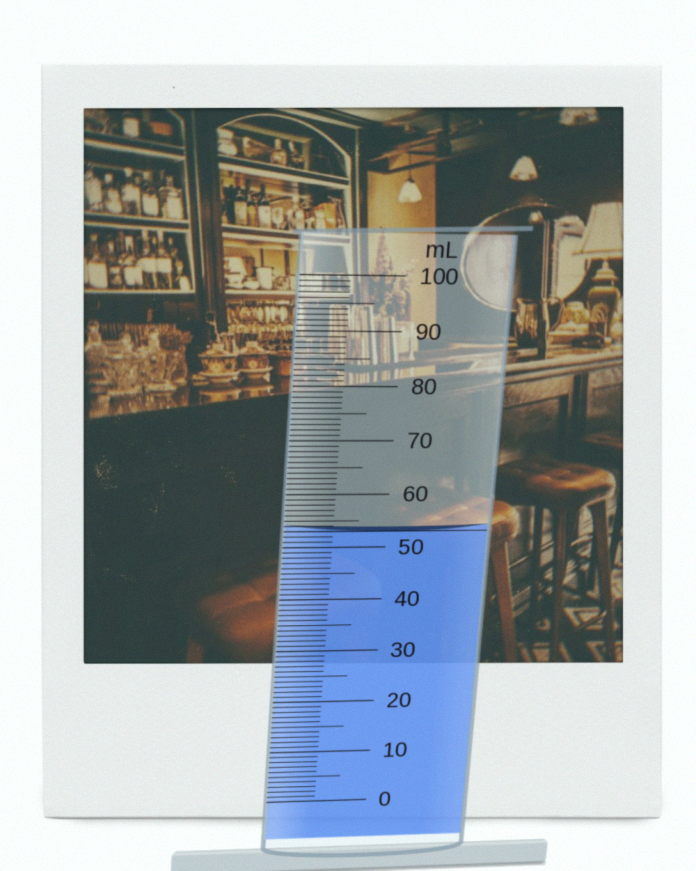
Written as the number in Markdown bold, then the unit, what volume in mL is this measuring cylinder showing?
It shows **53** mL
